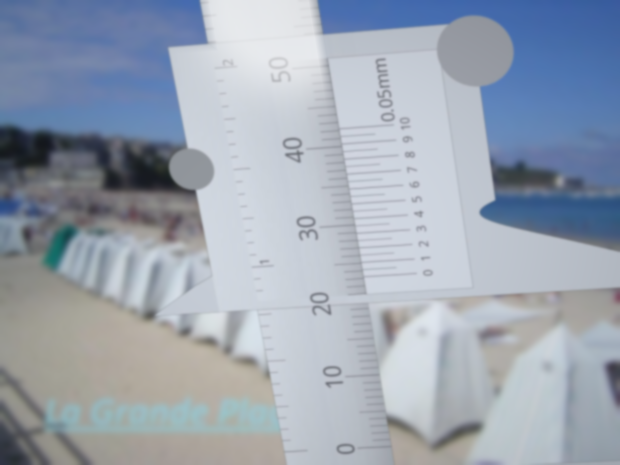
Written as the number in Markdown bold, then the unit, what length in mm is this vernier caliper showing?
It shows **23.2** mm
